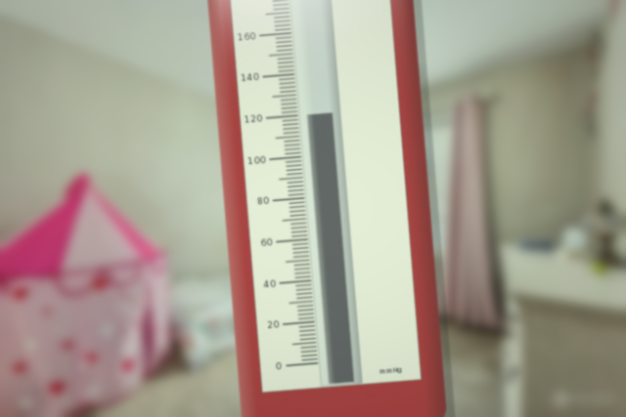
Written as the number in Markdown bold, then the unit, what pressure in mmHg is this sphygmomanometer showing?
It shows **120** mmHg
